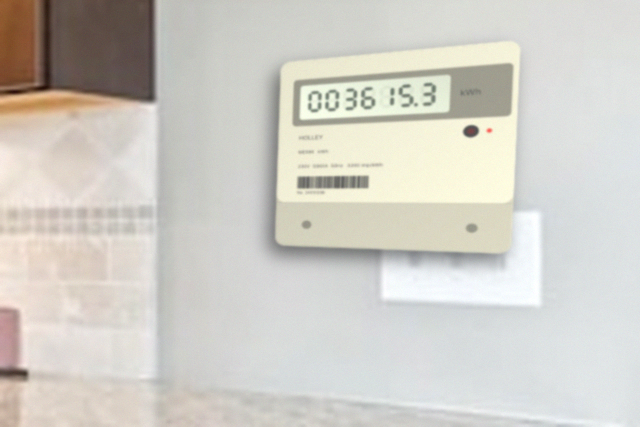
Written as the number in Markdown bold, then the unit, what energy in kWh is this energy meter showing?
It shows **3615.3** kWh
